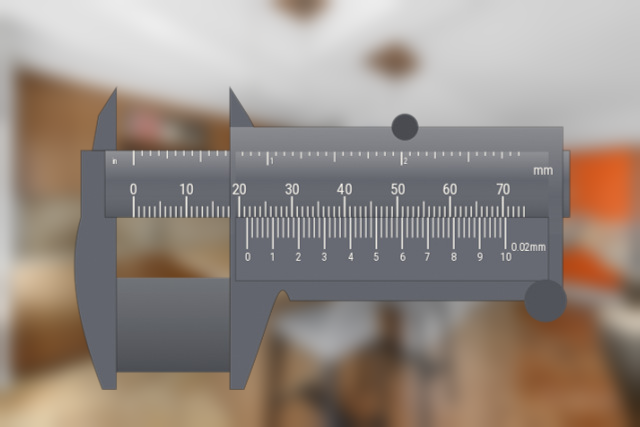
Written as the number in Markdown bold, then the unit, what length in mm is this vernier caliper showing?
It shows **21.5** mm
